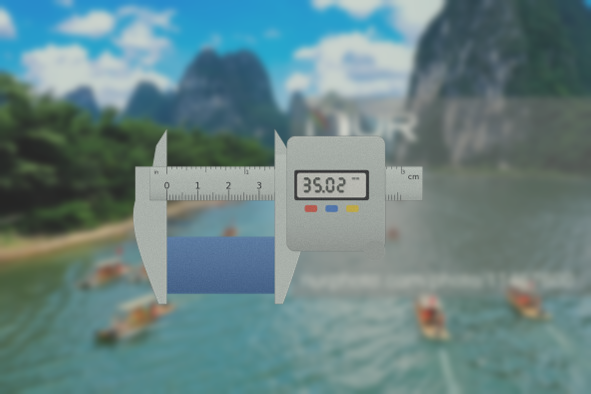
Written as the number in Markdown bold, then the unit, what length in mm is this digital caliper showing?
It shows **35.02** mm
